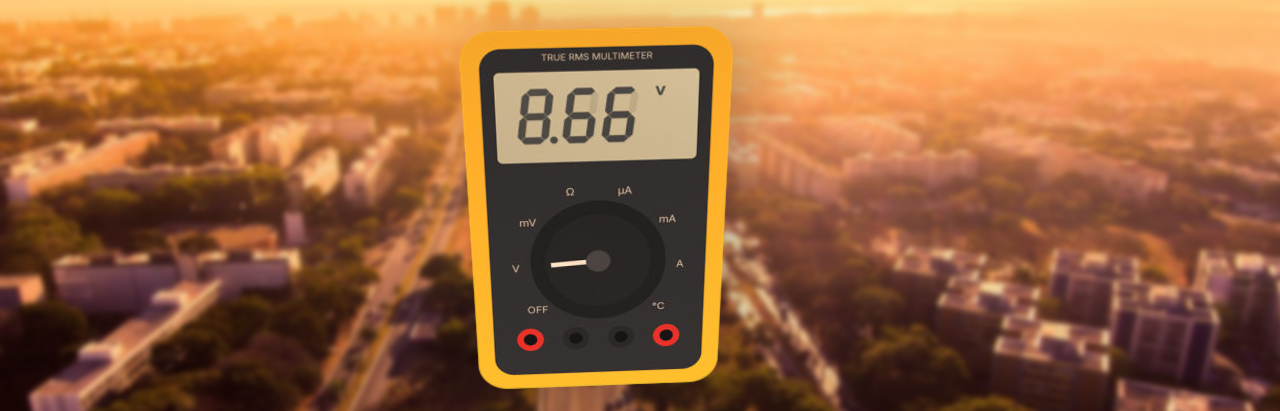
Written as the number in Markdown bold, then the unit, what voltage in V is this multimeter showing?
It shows **8.66** V
